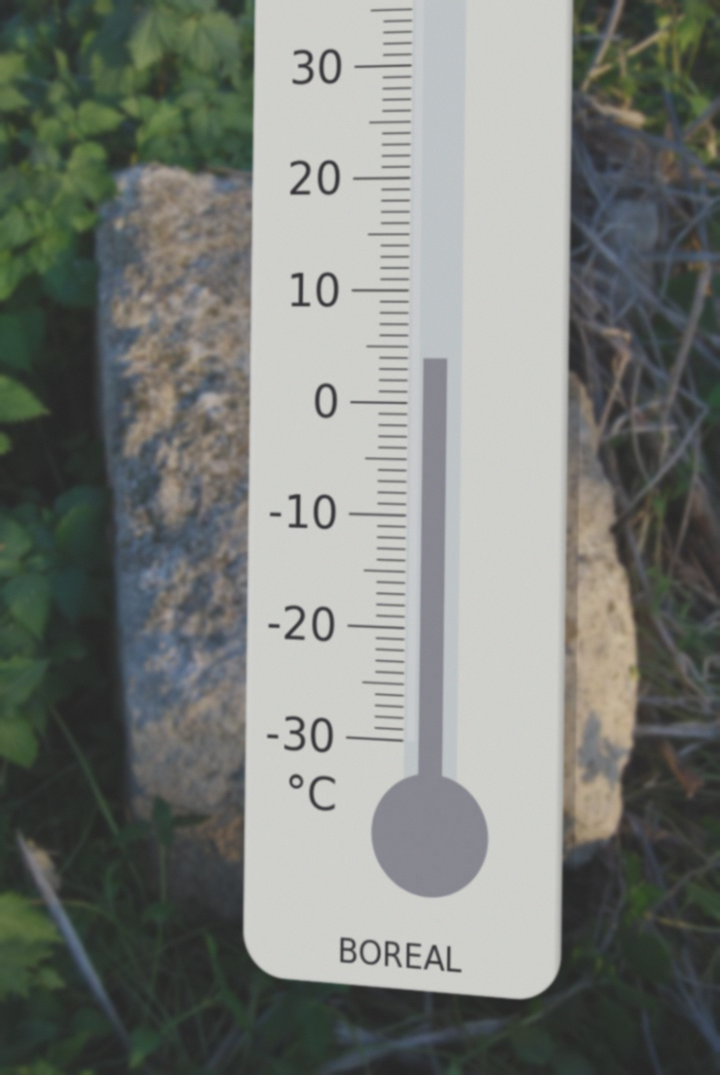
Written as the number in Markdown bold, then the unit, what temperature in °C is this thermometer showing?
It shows **4** °C
